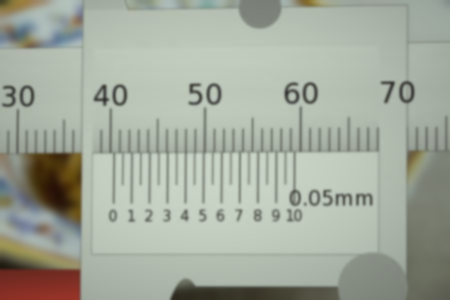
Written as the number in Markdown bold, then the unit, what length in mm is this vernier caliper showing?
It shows **40.4** mm
